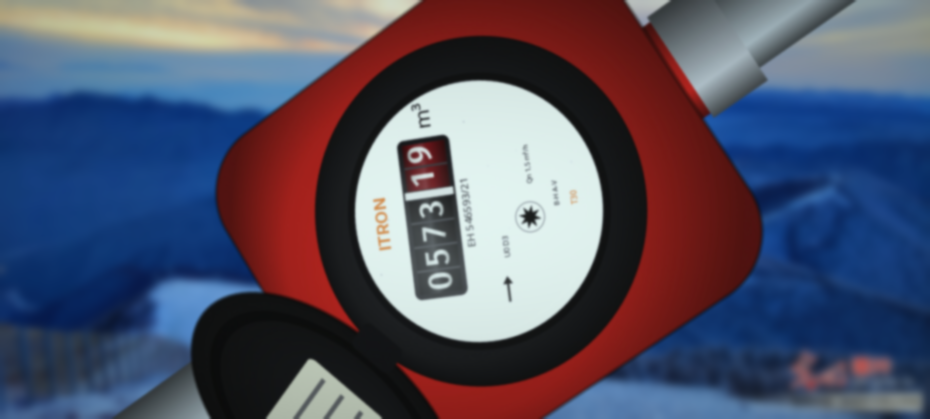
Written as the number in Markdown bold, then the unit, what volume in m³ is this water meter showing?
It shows **573.19** m³
